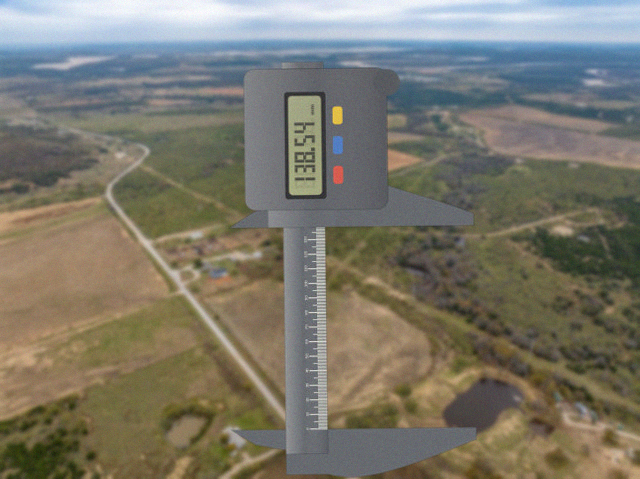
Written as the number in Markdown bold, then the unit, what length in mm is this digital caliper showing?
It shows **138.54** mm
